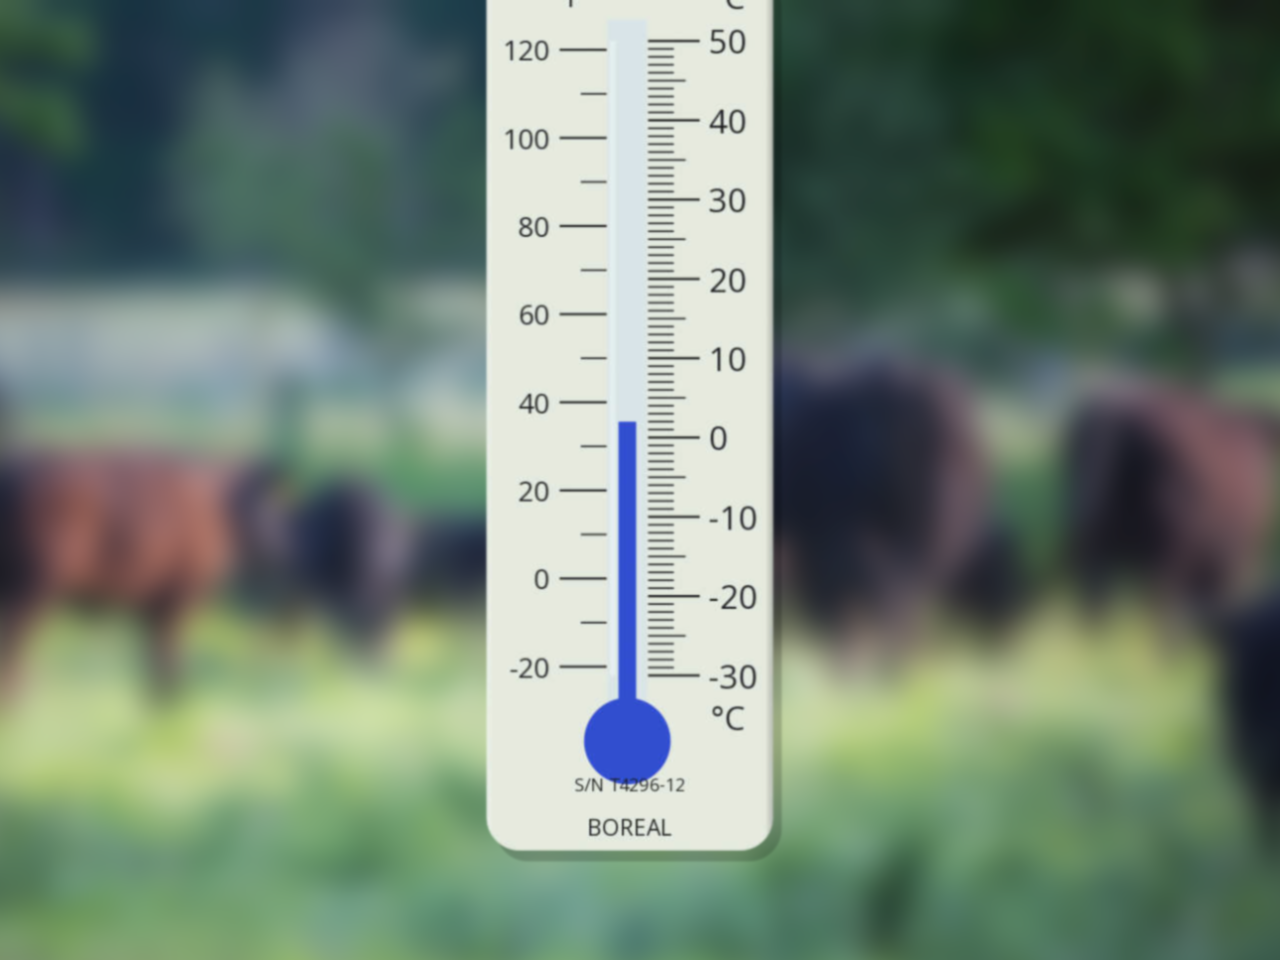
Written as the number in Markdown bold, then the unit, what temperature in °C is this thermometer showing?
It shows **2** °C
